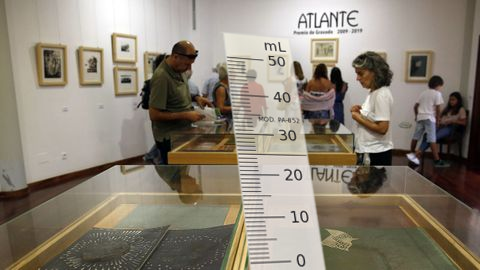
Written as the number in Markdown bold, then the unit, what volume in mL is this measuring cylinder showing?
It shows **25** mL
